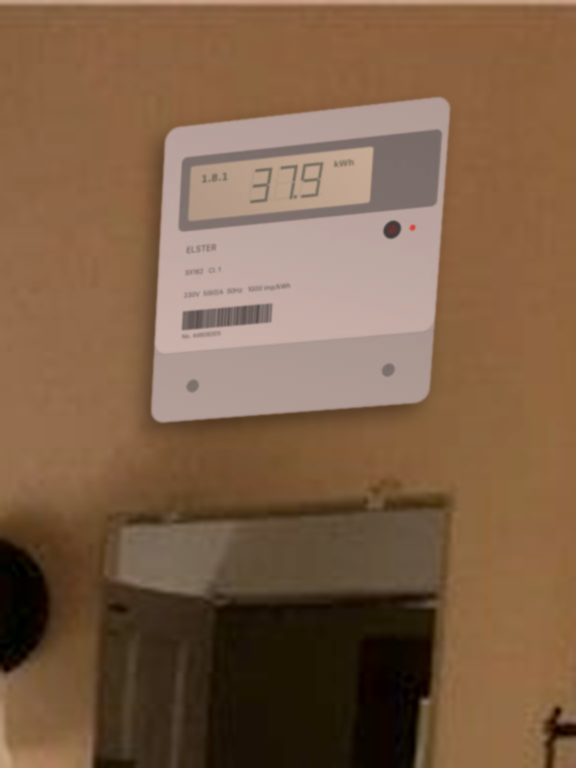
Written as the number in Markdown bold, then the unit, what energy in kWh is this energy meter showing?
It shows **37.9** kWh
